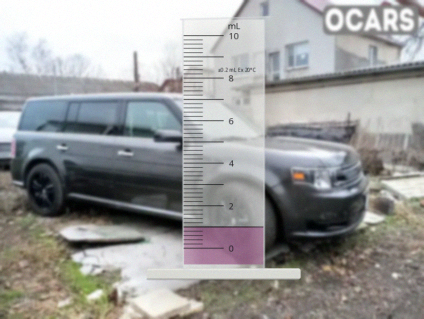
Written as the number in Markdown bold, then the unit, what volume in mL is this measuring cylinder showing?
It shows **1** mL
